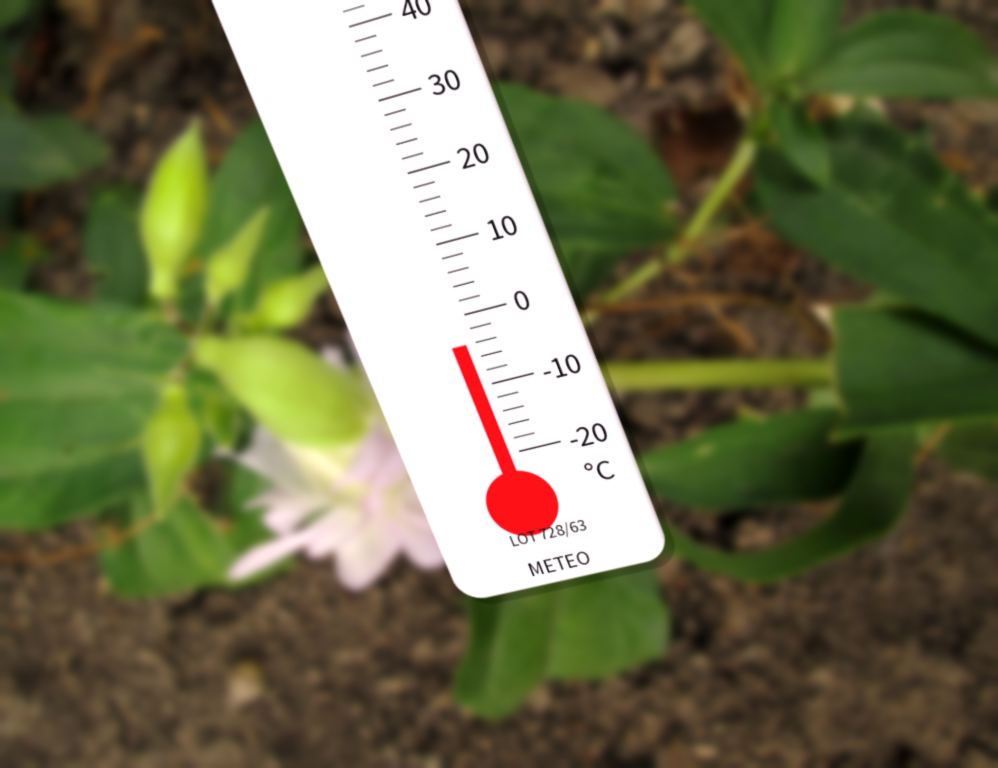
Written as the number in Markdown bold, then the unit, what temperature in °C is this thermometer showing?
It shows **-4** °C
